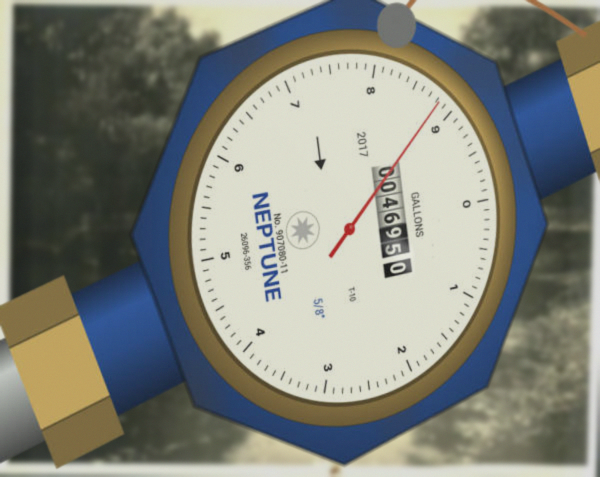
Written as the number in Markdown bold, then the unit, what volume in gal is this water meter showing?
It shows **46948.8** gal
